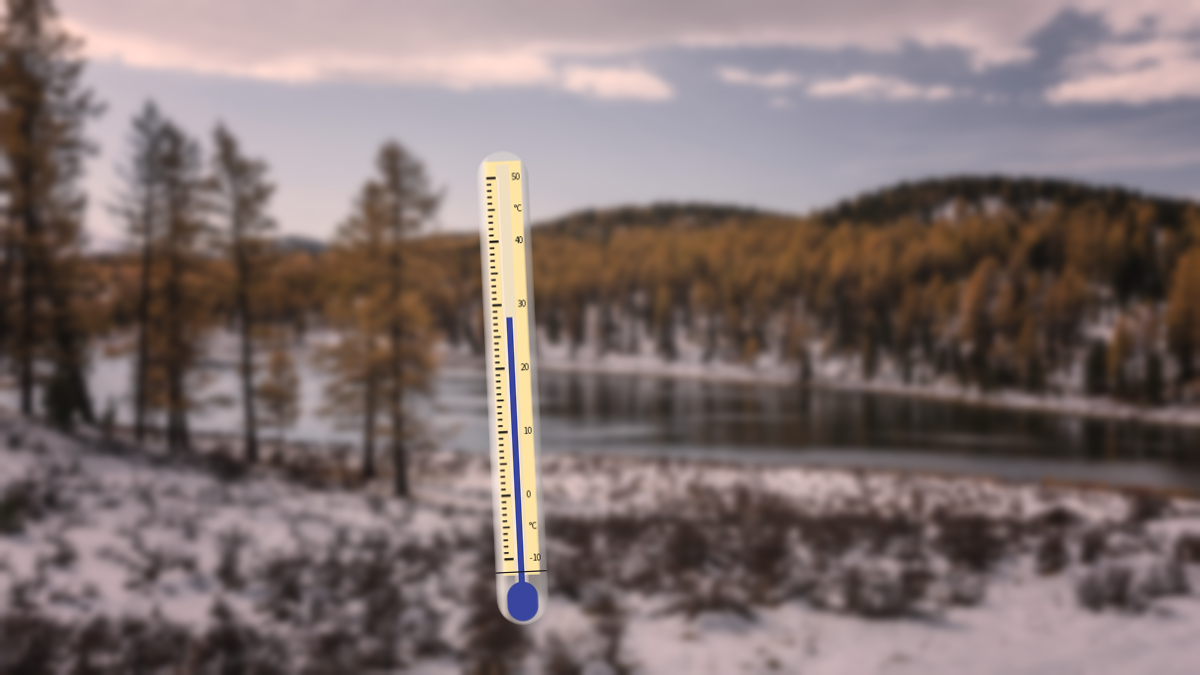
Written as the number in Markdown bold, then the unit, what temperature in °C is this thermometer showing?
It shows **28** °C
